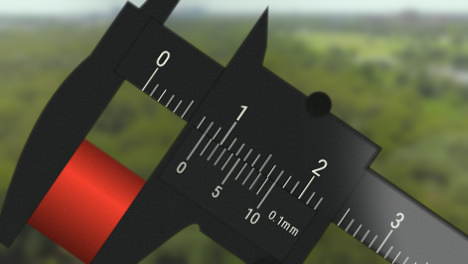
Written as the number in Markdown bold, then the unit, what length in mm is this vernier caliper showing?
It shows **8.0** mm
